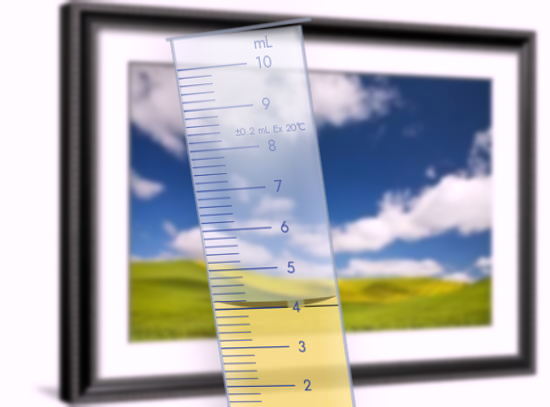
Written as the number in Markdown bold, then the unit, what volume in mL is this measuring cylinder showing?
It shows **4** mL
